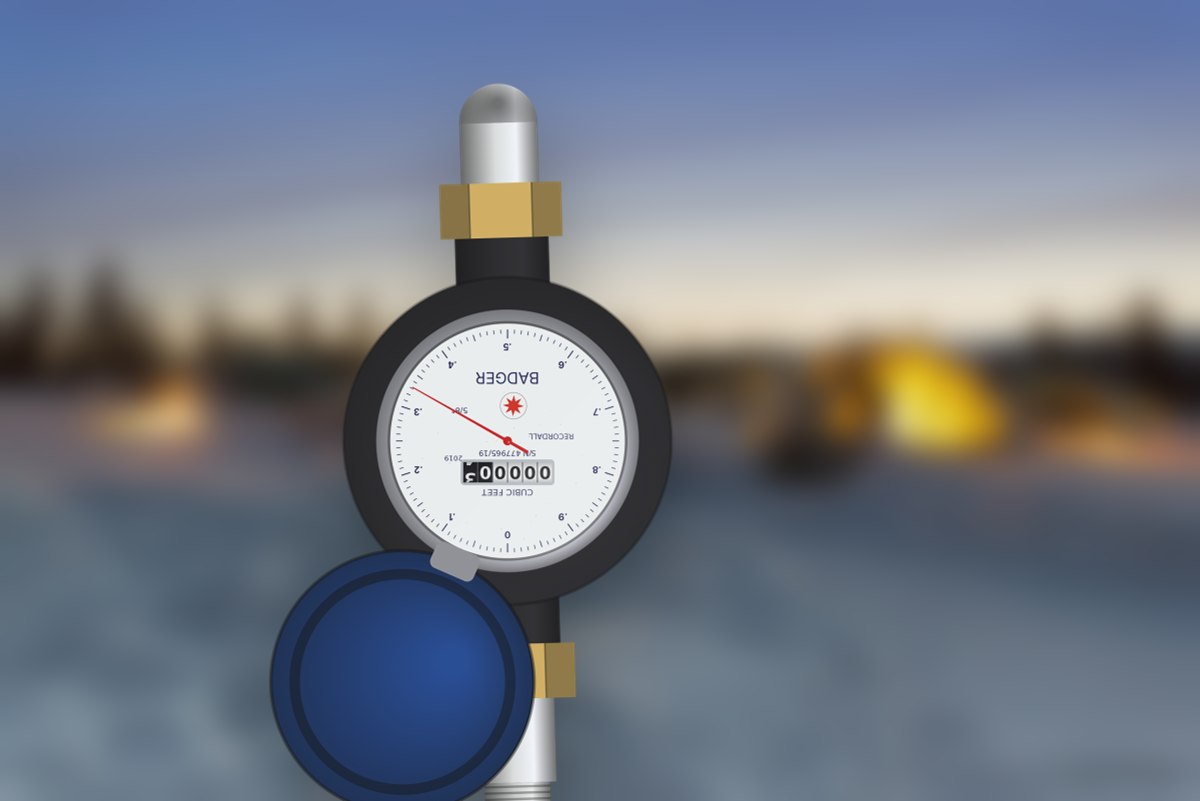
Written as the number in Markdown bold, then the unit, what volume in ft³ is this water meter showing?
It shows **3.33** ft³
